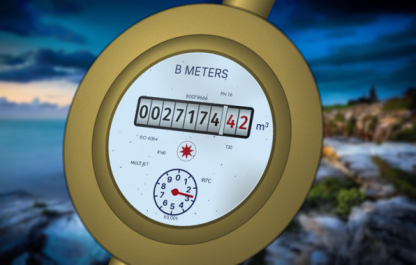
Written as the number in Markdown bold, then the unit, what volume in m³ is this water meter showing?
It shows **27174.422** m³
